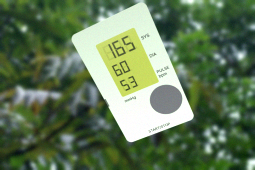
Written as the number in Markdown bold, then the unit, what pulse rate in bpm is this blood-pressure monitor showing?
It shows **53** bpm
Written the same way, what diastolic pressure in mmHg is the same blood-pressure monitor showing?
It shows **60** mmHg
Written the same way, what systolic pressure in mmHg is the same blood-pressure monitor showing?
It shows **165** mmHg
